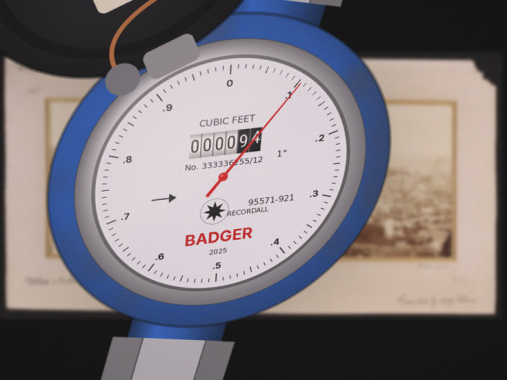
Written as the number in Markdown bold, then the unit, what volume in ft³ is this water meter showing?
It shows **94.10** ft³
